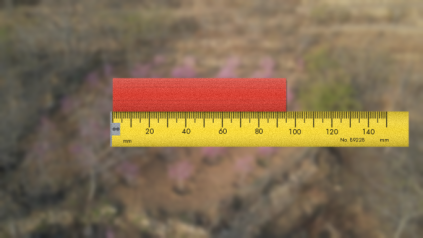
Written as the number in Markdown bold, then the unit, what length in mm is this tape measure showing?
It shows **95** mm
